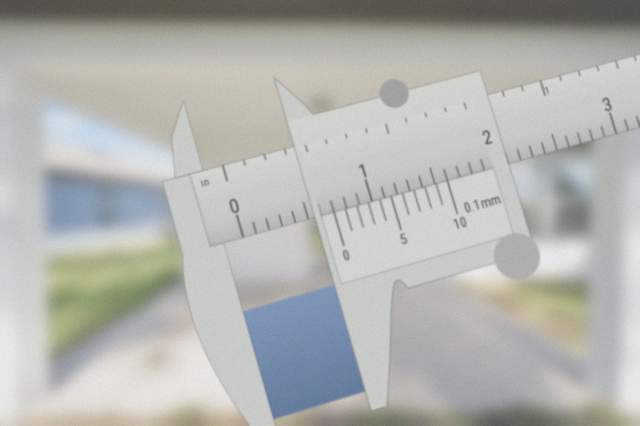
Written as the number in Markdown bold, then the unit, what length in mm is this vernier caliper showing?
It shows **7.0** mm
